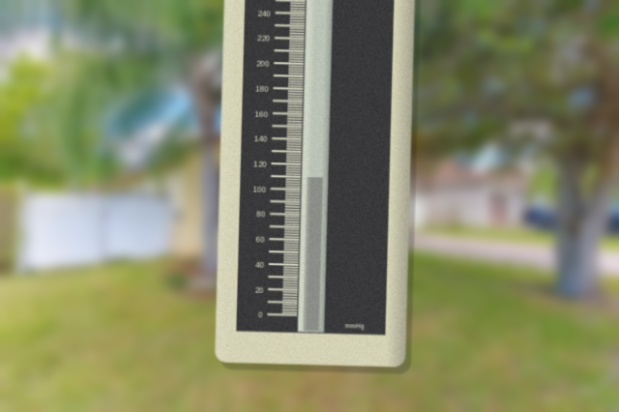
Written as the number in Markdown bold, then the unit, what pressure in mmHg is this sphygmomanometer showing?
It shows **110** mmHg
